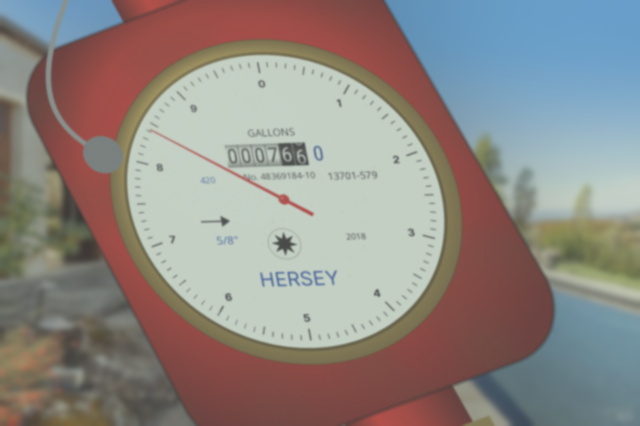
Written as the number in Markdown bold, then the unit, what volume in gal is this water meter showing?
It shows **7658.4** gal
